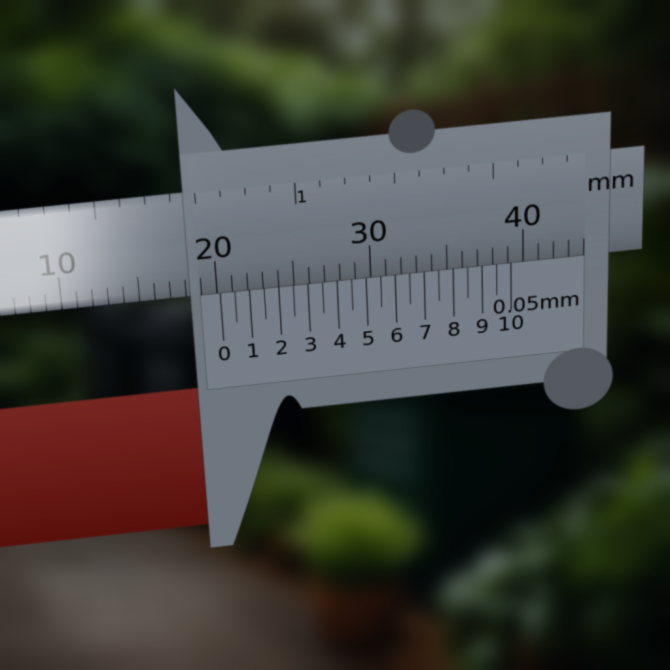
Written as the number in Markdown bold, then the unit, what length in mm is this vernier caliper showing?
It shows **20.2** mm
